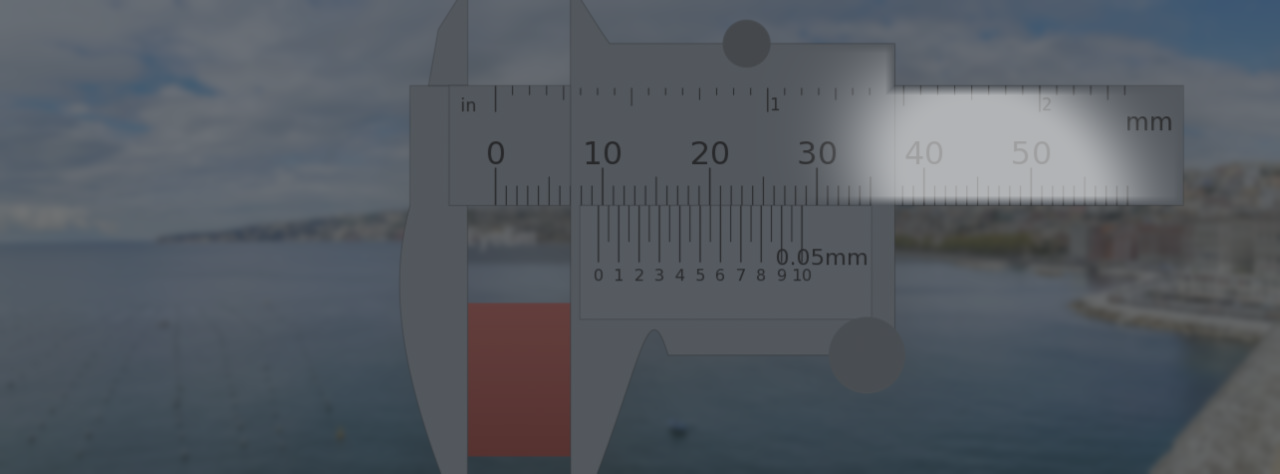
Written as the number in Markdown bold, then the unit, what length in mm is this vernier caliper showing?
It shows **9.6** mm
